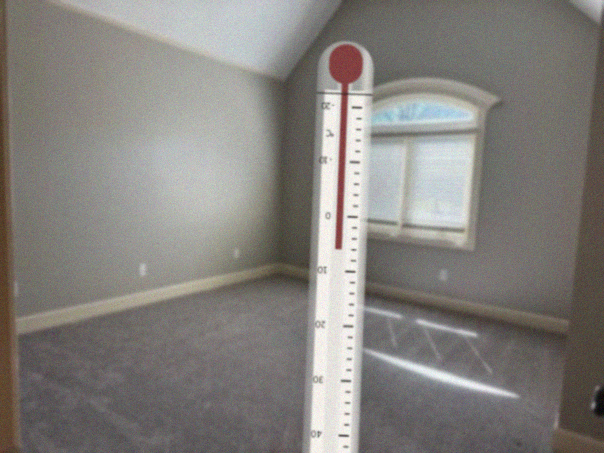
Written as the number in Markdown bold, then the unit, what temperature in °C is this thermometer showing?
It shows **6** °C
